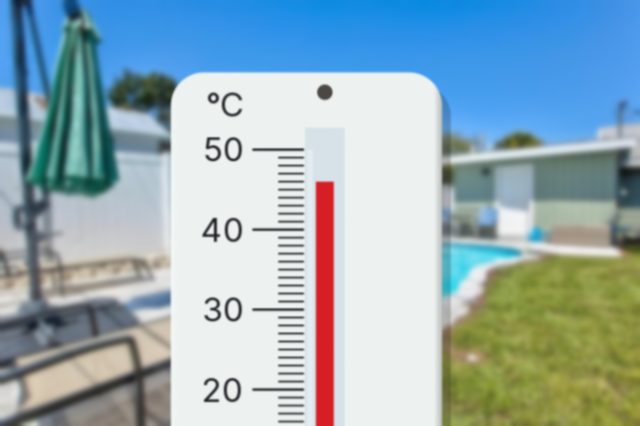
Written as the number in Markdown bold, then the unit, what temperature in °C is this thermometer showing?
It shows **46** °C
